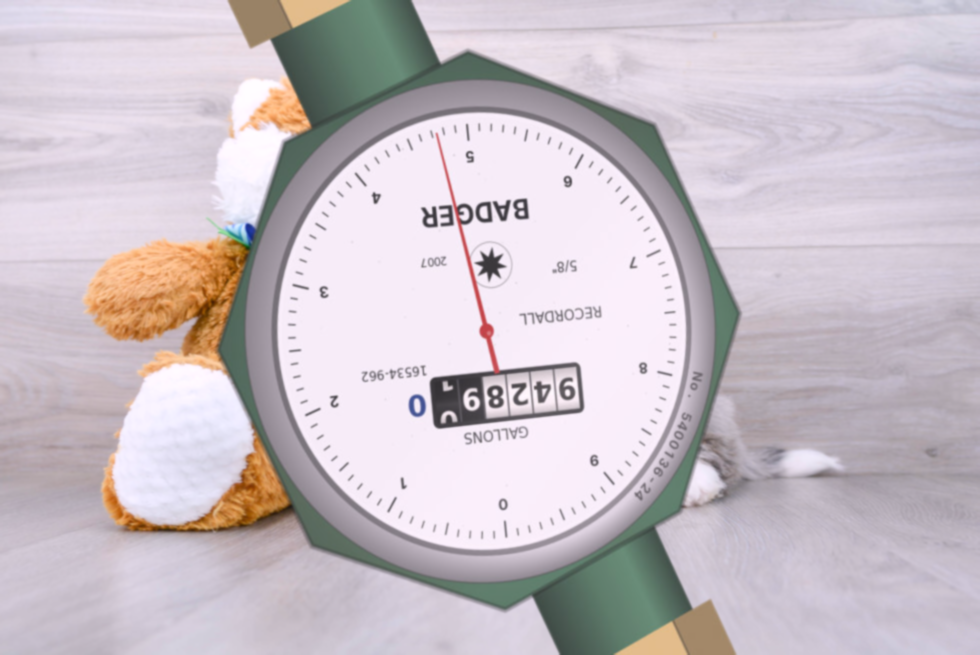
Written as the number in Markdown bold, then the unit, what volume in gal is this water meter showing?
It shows **9428904.7** gal
